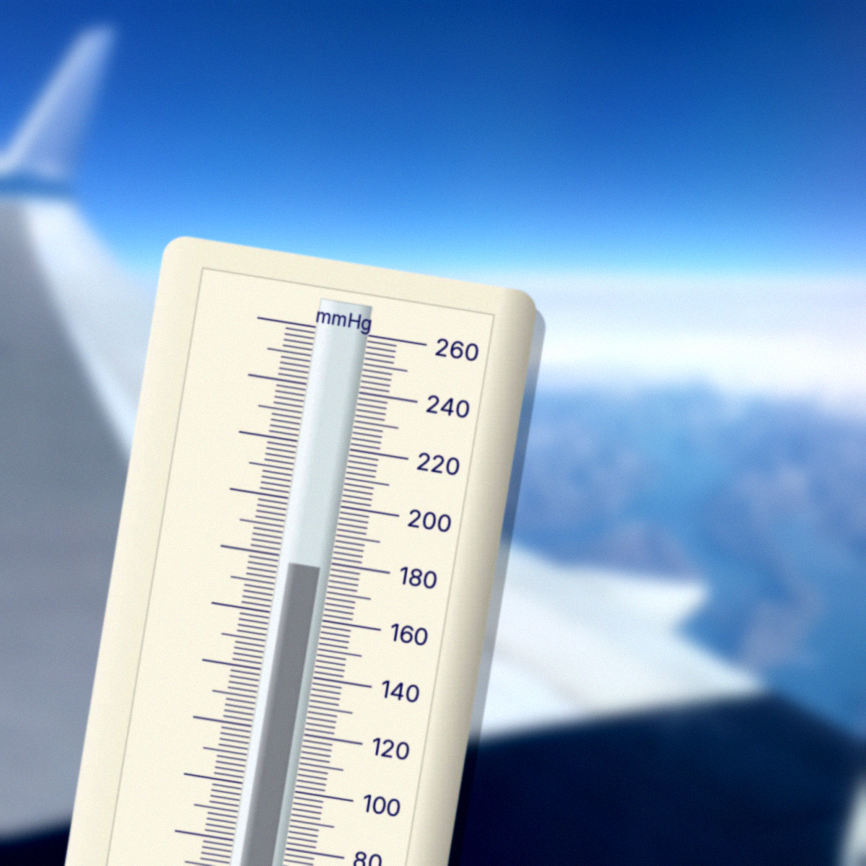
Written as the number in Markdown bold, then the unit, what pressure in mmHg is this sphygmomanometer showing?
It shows **178** mmHg
